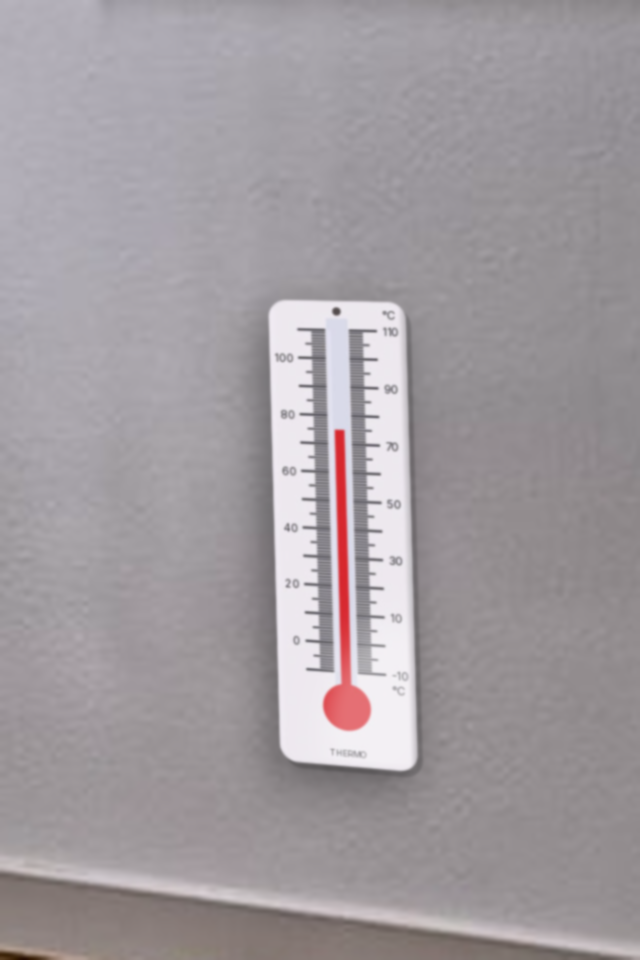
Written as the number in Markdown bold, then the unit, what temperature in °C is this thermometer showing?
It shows **75** °C
